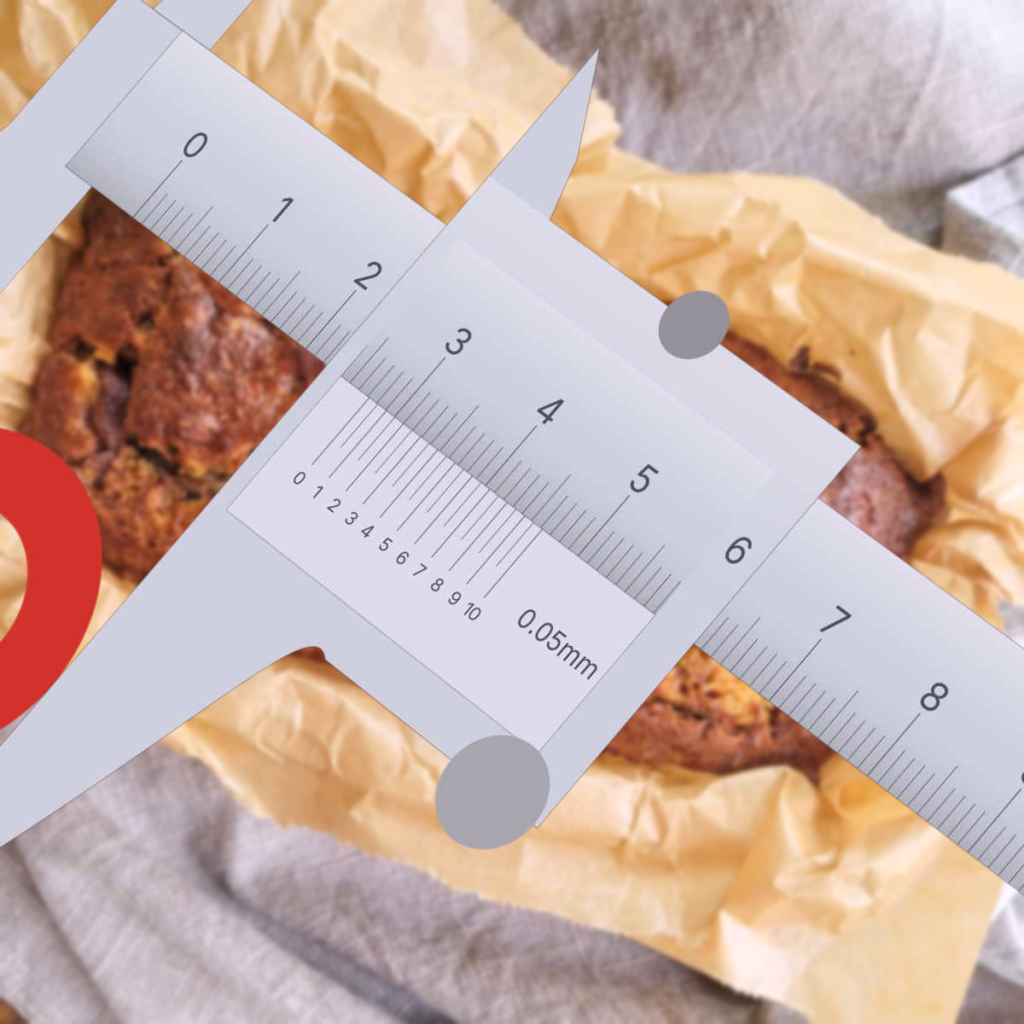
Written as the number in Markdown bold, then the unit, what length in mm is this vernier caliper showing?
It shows **27.2** mm
